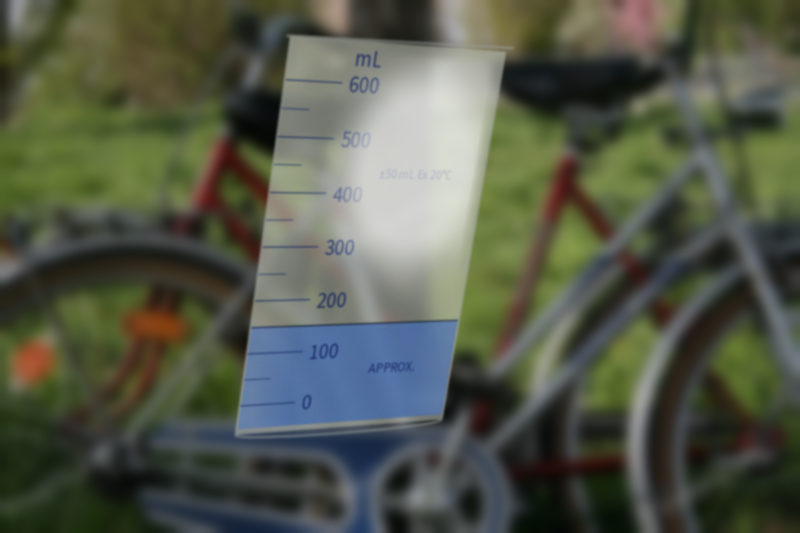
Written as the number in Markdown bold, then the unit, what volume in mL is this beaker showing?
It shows **150** mL
